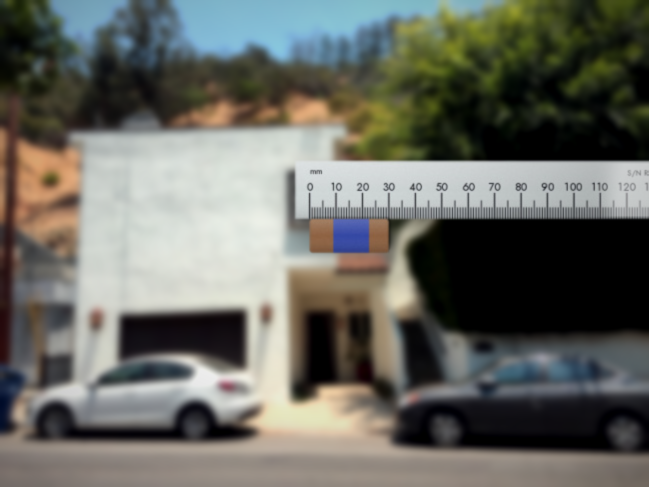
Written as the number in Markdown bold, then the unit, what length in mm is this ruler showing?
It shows **30** mm
